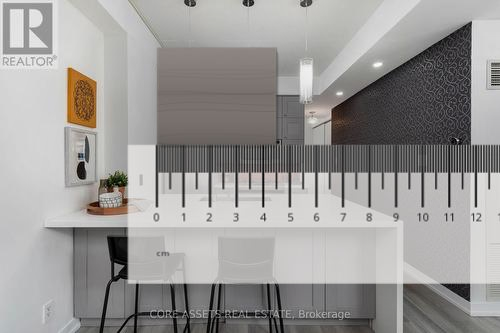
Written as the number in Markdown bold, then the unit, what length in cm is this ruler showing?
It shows **4.5** cm
